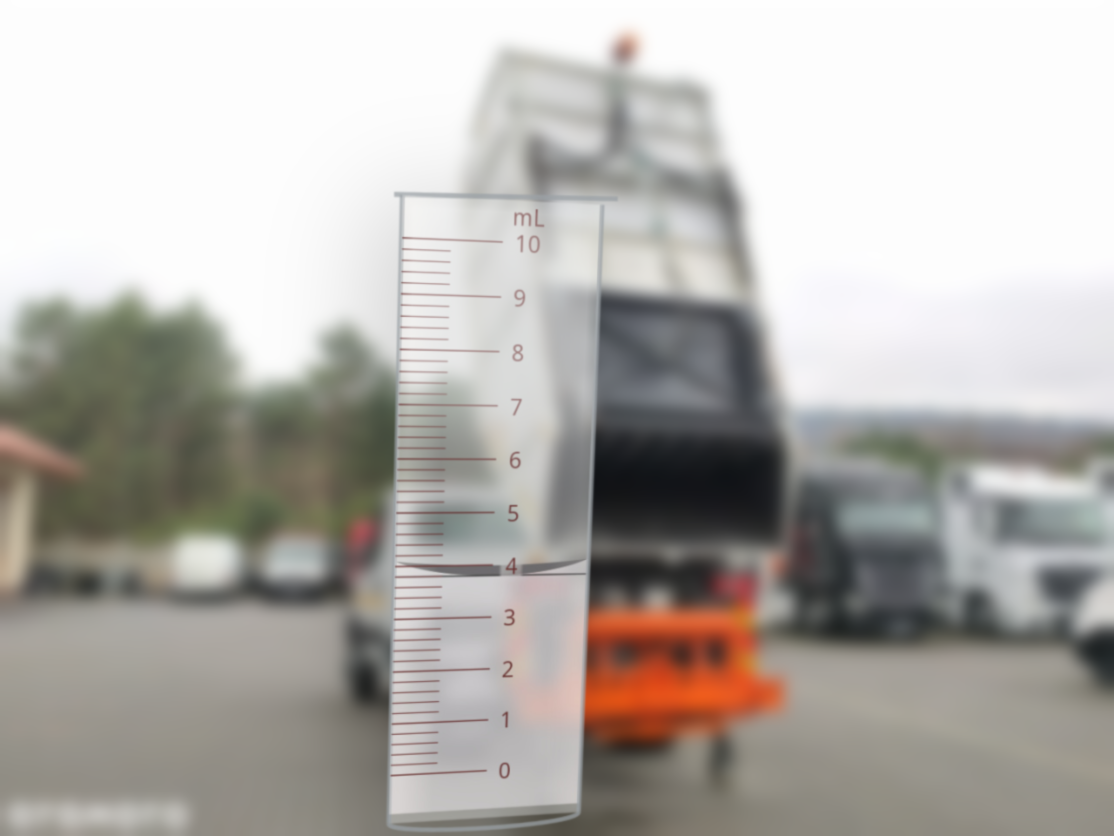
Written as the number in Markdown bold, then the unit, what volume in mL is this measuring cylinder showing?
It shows **3.8** mL
